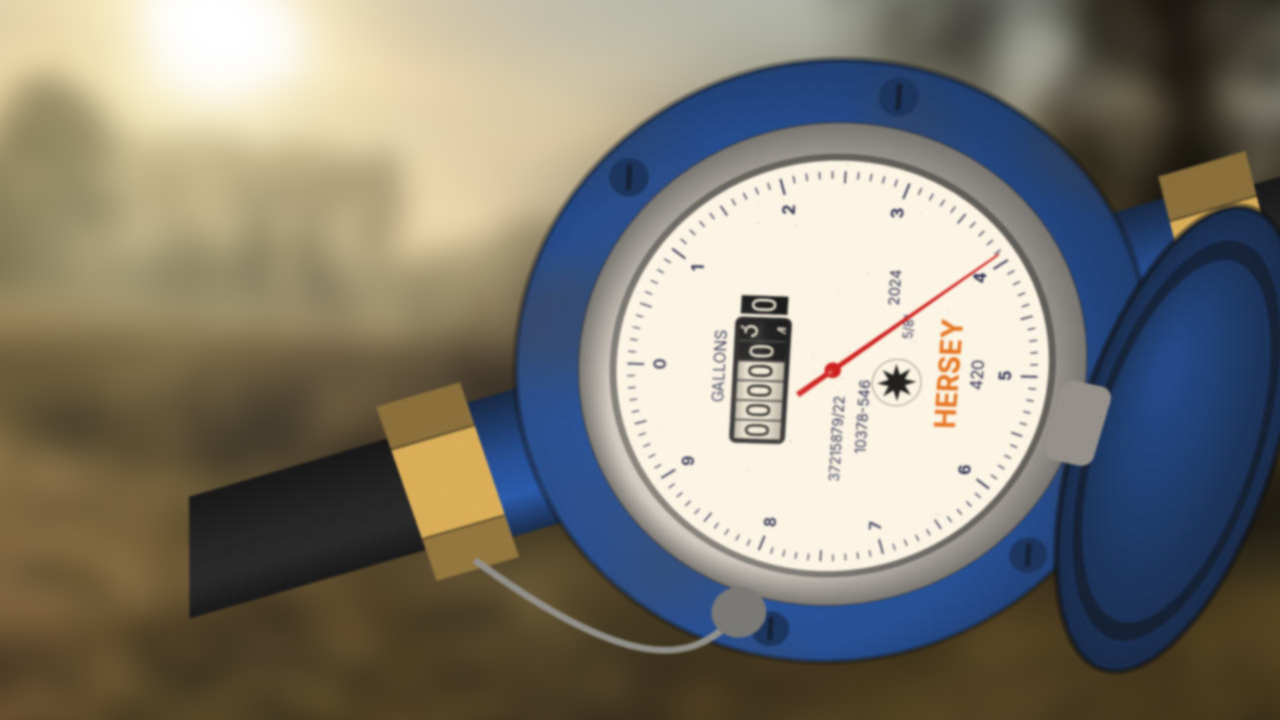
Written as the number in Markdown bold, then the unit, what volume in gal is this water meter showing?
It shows **33.9** gal
